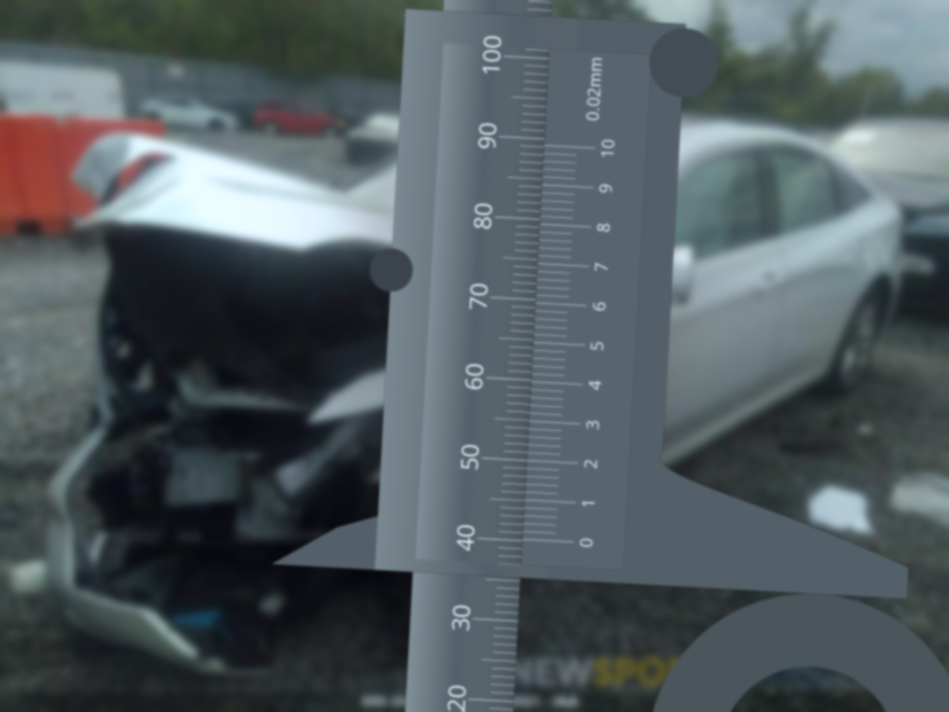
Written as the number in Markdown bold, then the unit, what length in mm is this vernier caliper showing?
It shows **40.2** mm
